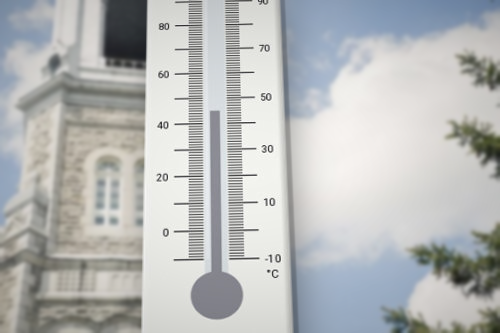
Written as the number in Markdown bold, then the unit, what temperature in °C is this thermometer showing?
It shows **45** °C
